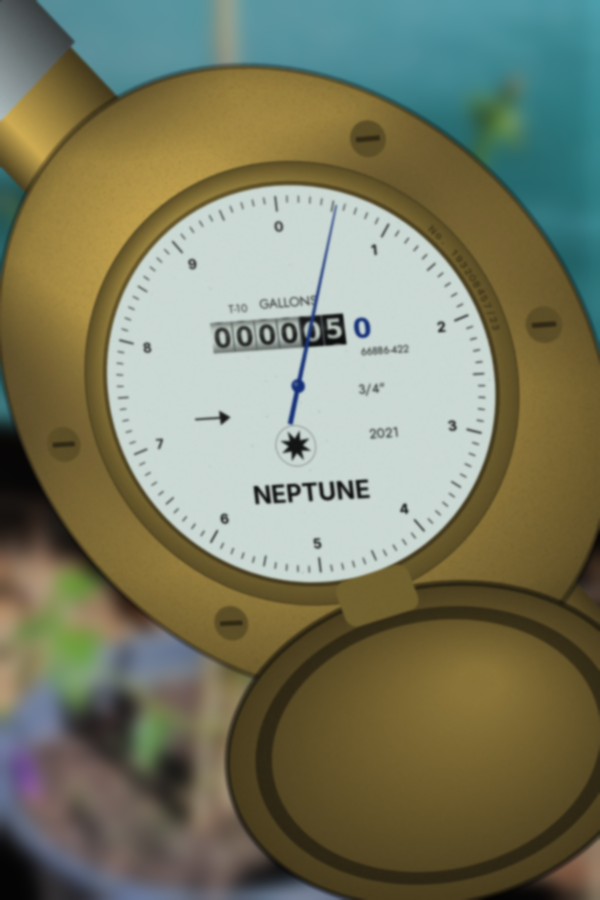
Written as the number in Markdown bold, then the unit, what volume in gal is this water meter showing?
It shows **50.5** gal
